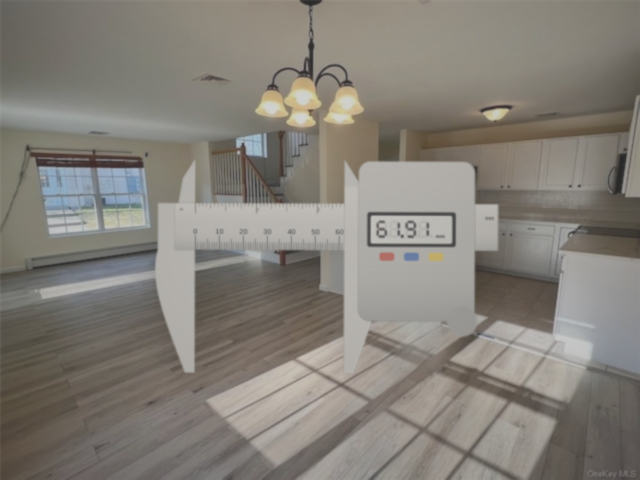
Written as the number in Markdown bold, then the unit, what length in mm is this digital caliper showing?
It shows **61.91** mm
